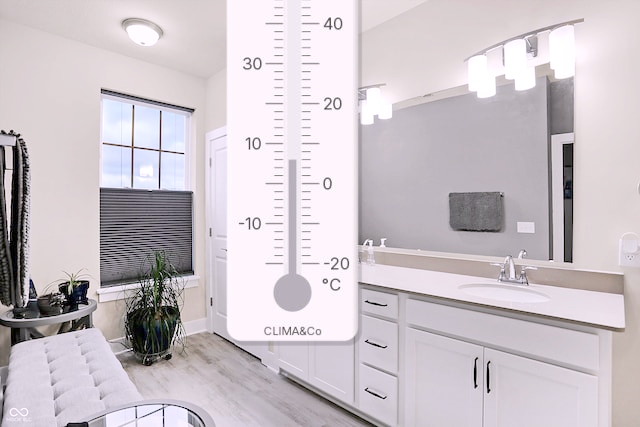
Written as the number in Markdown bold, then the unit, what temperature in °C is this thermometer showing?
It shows **6** °C
